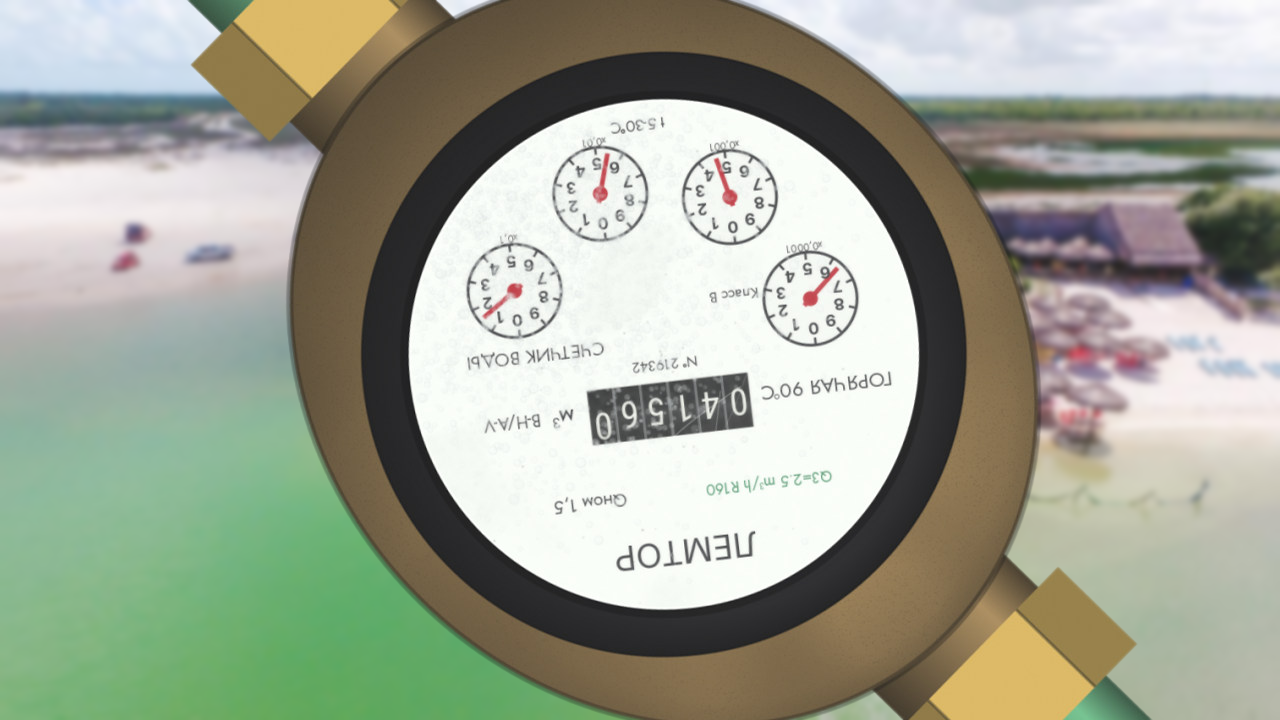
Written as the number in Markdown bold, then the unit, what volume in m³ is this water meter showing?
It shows **41560.1546** m³
